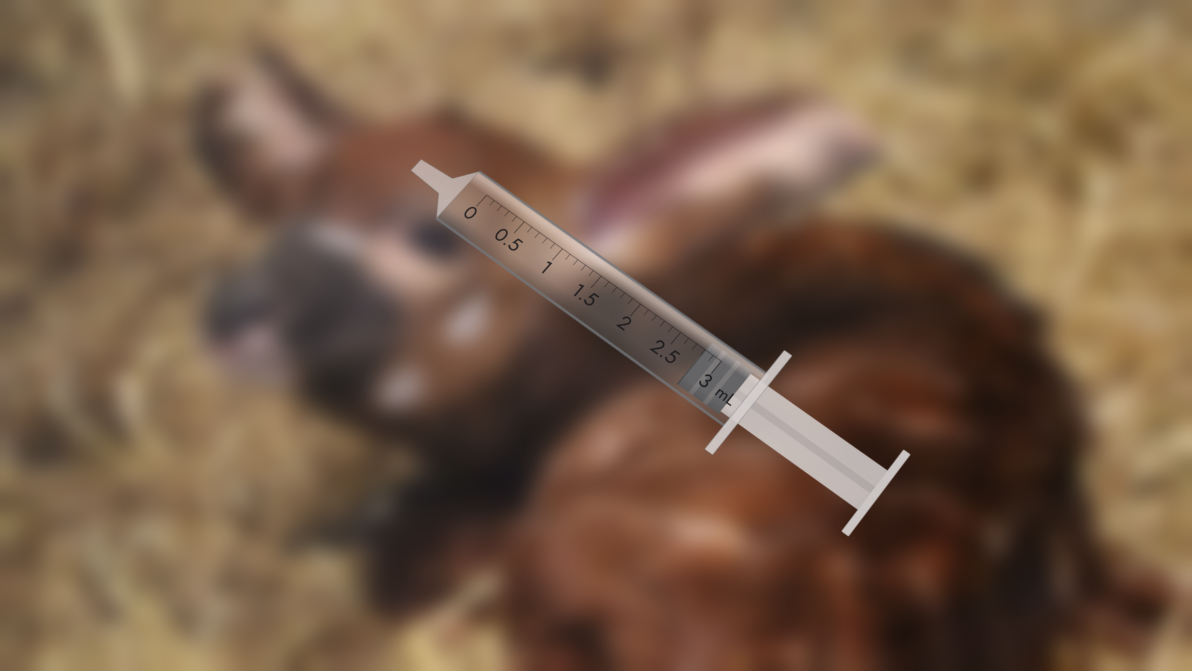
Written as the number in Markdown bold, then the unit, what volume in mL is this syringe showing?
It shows **2.8** mL
